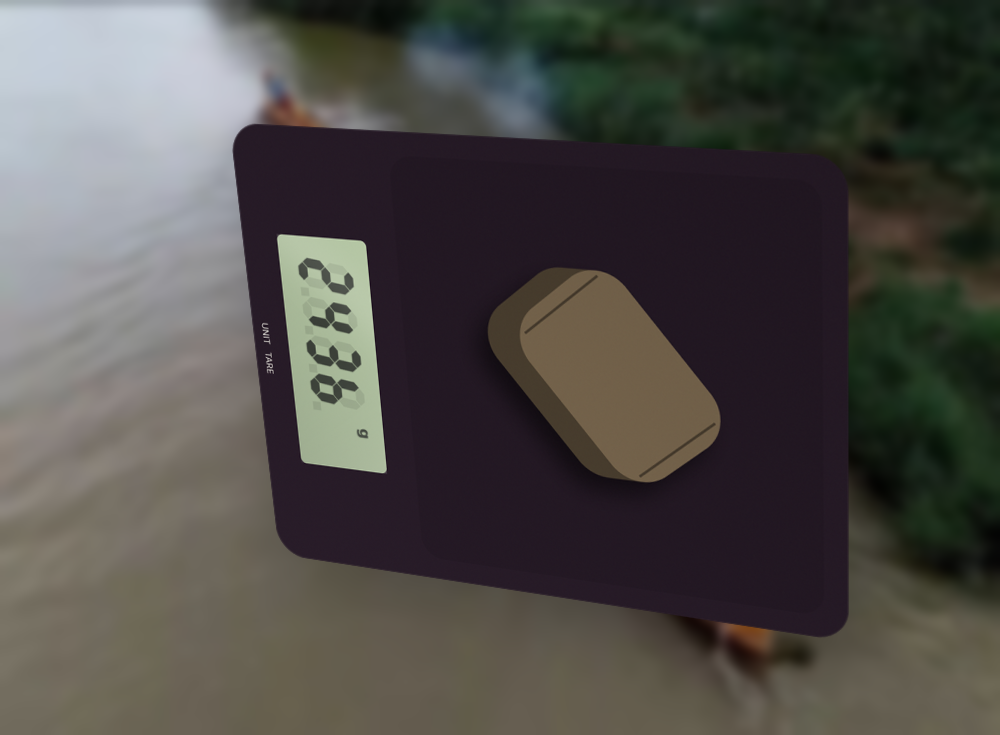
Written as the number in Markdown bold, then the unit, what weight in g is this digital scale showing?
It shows **2436** g
